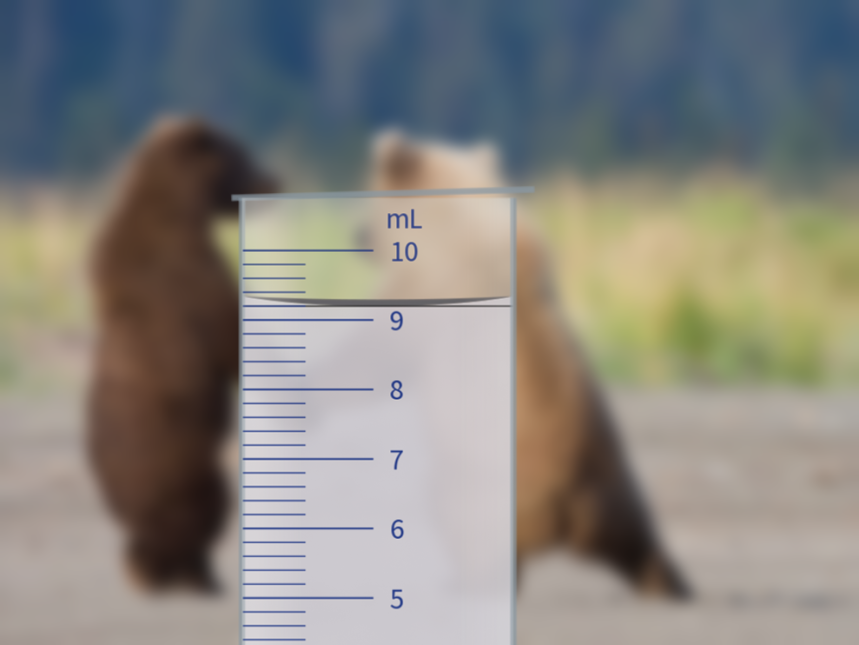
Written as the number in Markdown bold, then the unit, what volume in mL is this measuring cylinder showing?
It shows **9.2** mL
